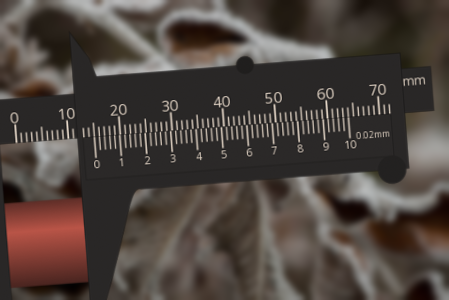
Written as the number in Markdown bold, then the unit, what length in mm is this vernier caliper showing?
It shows **15.0** mm
